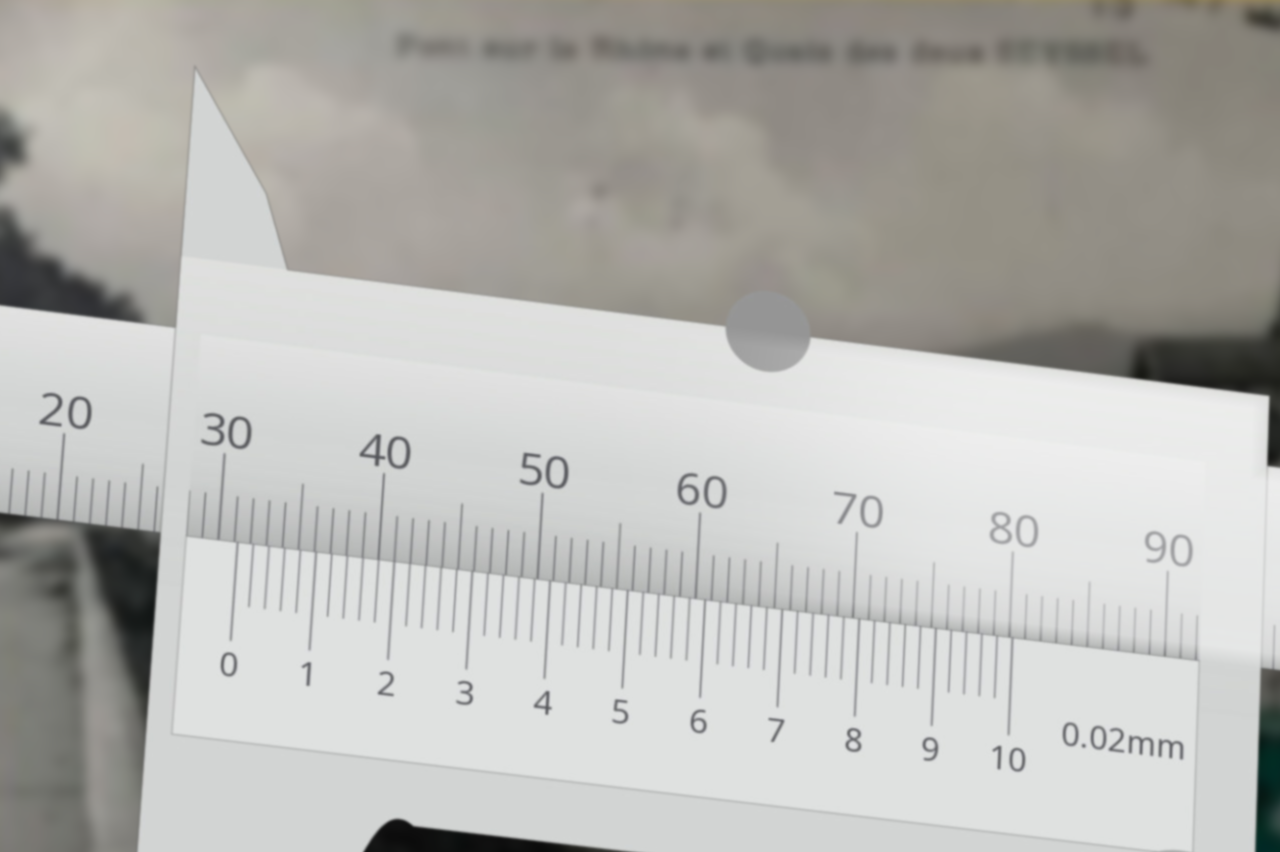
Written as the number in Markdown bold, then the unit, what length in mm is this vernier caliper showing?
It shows **31.2** mm
